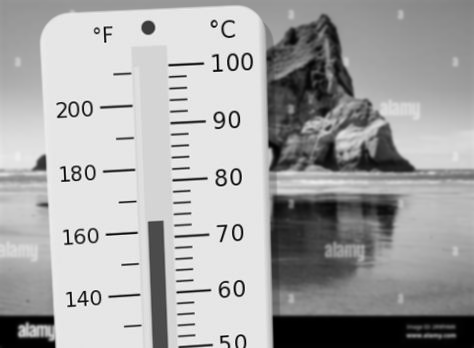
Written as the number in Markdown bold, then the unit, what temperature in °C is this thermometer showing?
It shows **73** °C
